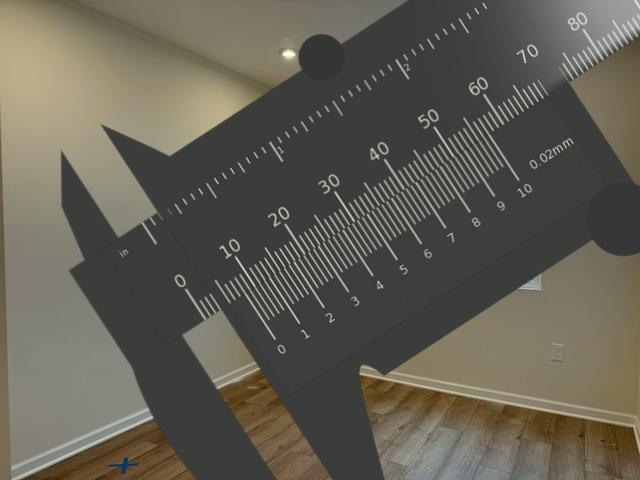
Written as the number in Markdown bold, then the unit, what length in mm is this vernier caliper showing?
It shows **8.0** mm
